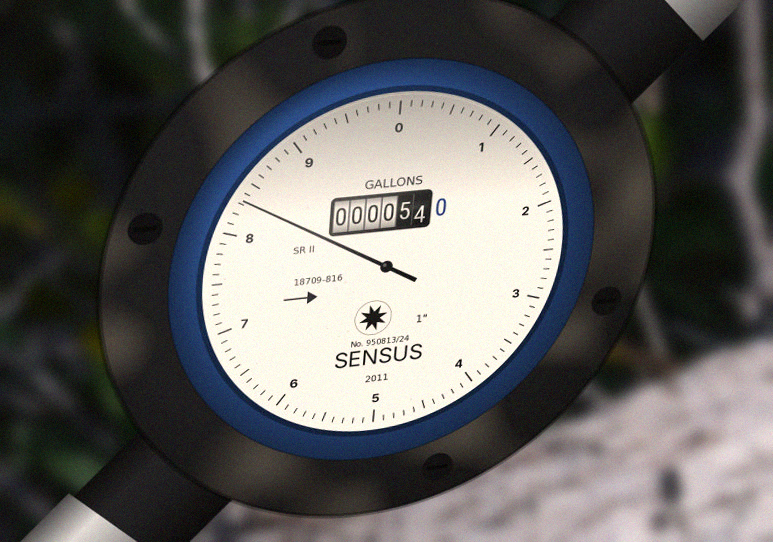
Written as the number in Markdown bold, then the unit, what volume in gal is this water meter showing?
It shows **538.3** gal
